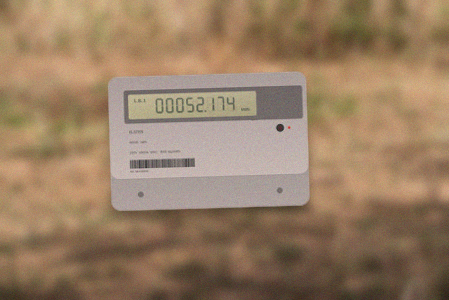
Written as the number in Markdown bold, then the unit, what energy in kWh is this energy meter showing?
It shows **52.174** kWh
